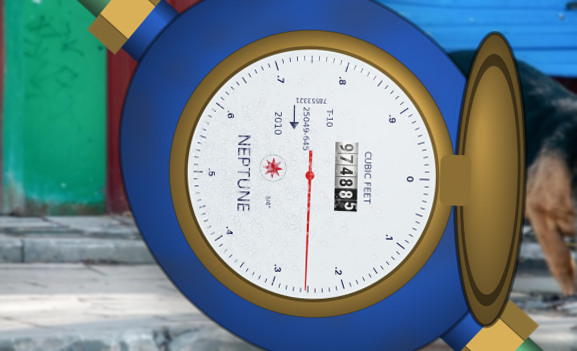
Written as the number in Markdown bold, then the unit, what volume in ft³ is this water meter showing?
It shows **974885.25** ft³
